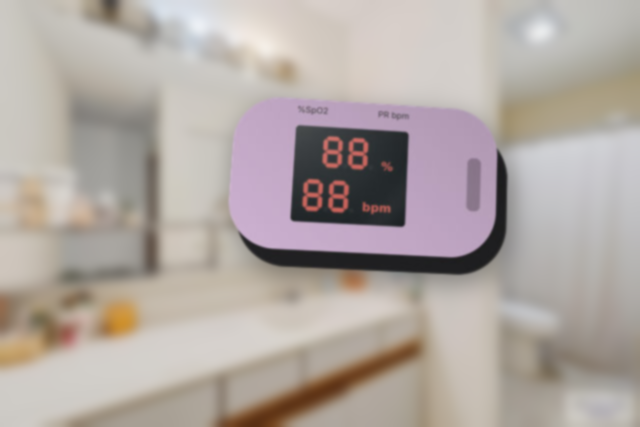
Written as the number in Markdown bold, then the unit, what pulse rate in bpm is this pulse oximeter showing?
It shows **88** bpm
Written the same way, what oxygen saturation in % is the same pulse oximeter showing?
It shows **88** %
